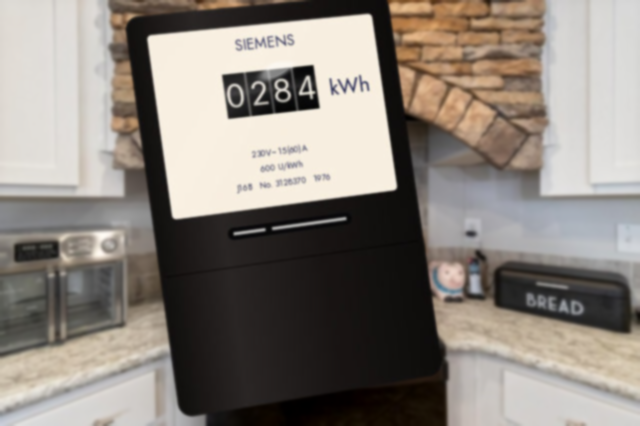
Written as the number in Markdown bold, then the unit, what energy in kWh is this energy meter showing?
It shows **284** kWh
